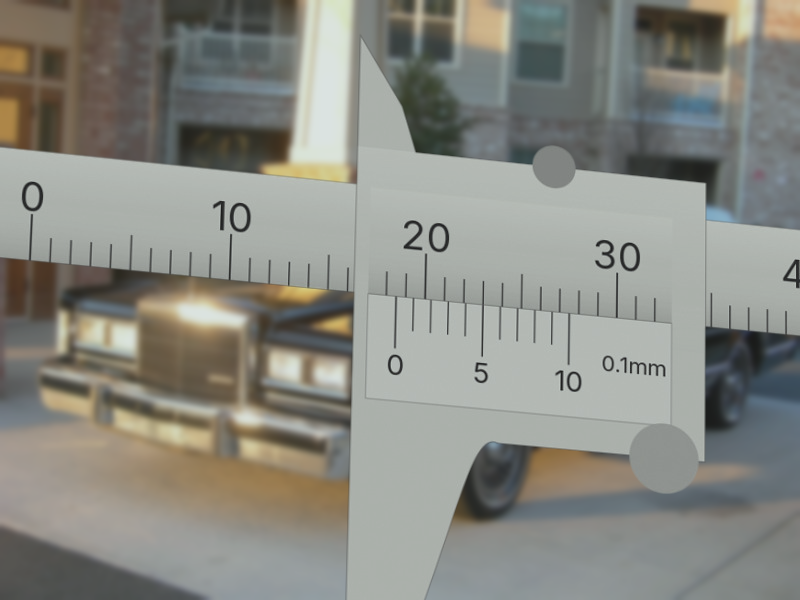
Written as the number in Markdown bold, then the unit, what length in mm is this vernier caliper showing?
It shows **18.5** mm
